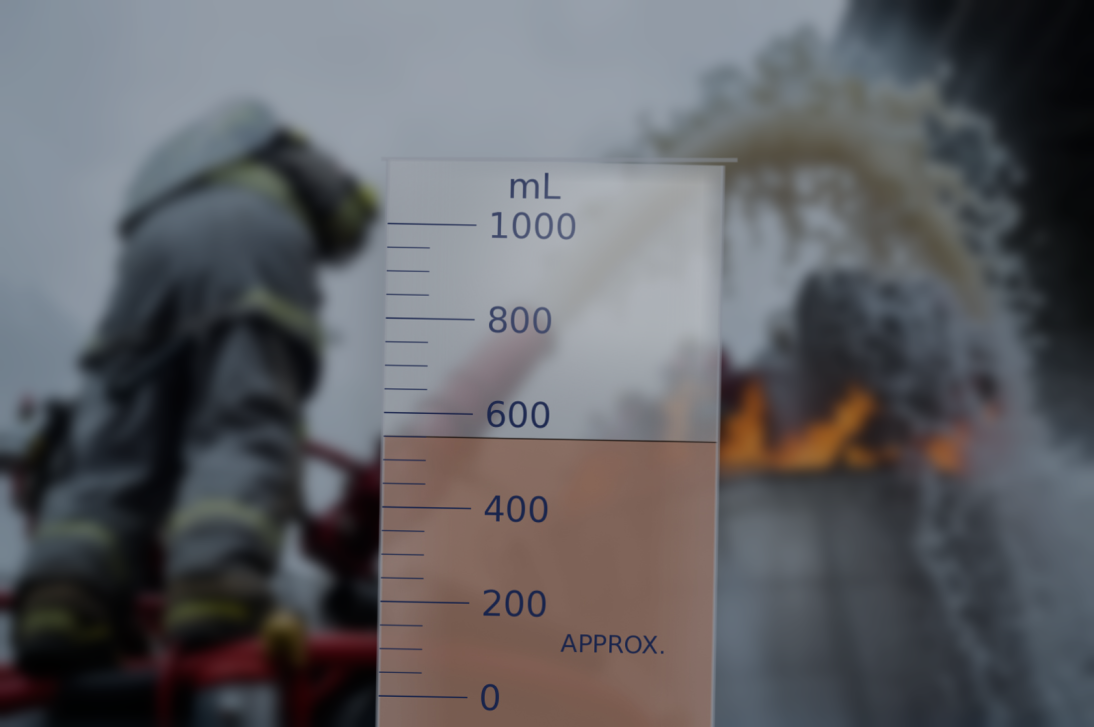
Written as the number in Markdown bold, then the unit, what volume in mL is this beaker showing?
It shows **550** mL
